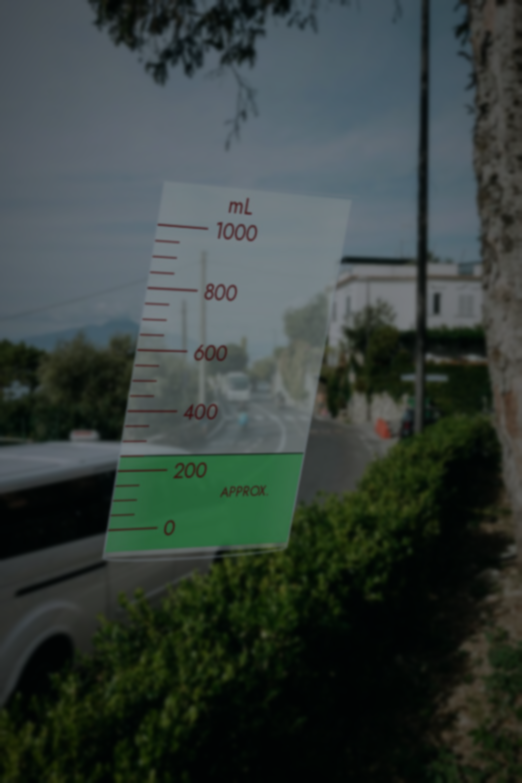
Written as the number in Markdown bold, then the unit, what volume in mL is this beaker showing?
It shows **250** mL
